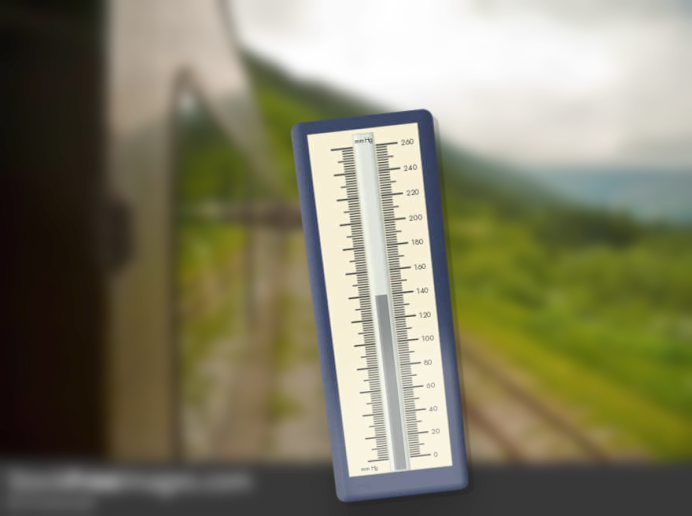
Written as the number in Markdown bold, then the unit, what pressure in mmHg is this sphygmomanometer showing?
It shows **140** mmHg
